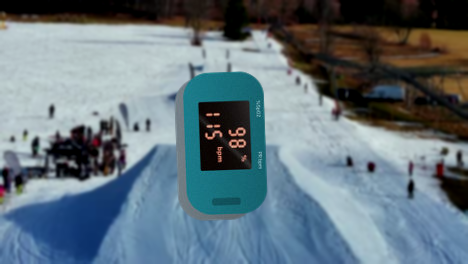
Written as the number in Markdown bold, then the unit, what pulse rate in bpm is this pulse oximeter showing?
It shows **115** bpm
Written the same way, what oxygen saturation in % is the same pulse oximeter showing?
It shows **98** %
